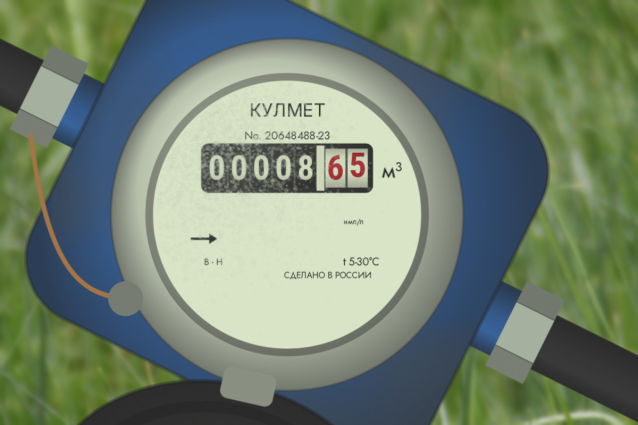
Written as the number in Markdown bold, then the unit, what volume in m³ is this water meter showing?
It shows **8.65** m³
